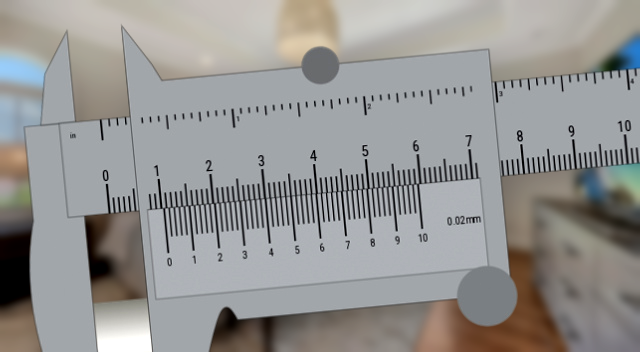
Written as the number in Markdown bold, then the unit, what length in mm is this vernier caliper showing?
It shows **10.5** mm
